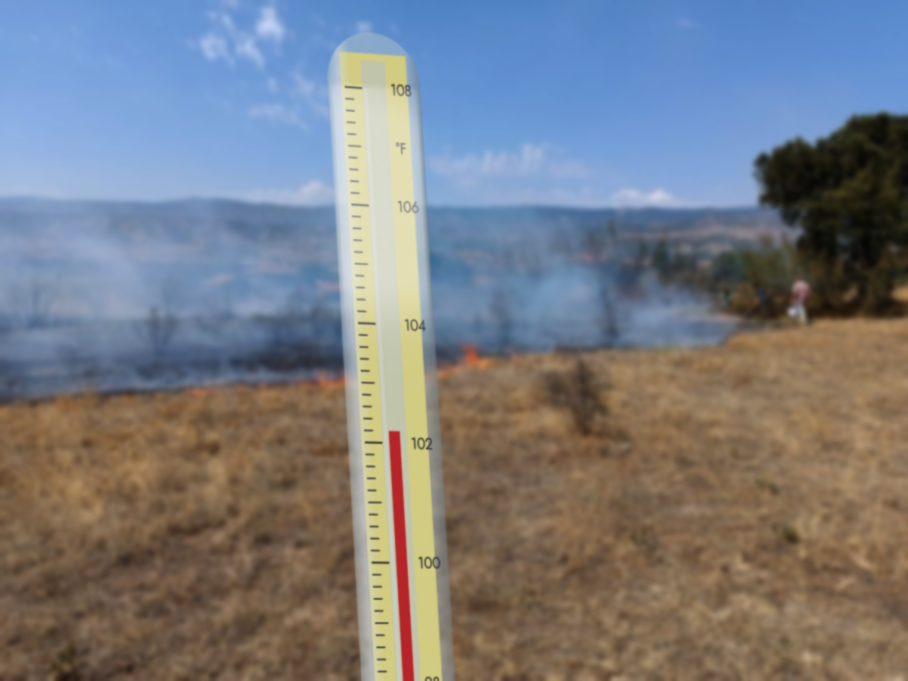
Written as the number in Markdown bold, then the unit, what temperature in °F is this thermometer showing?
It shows **102.2** °F
